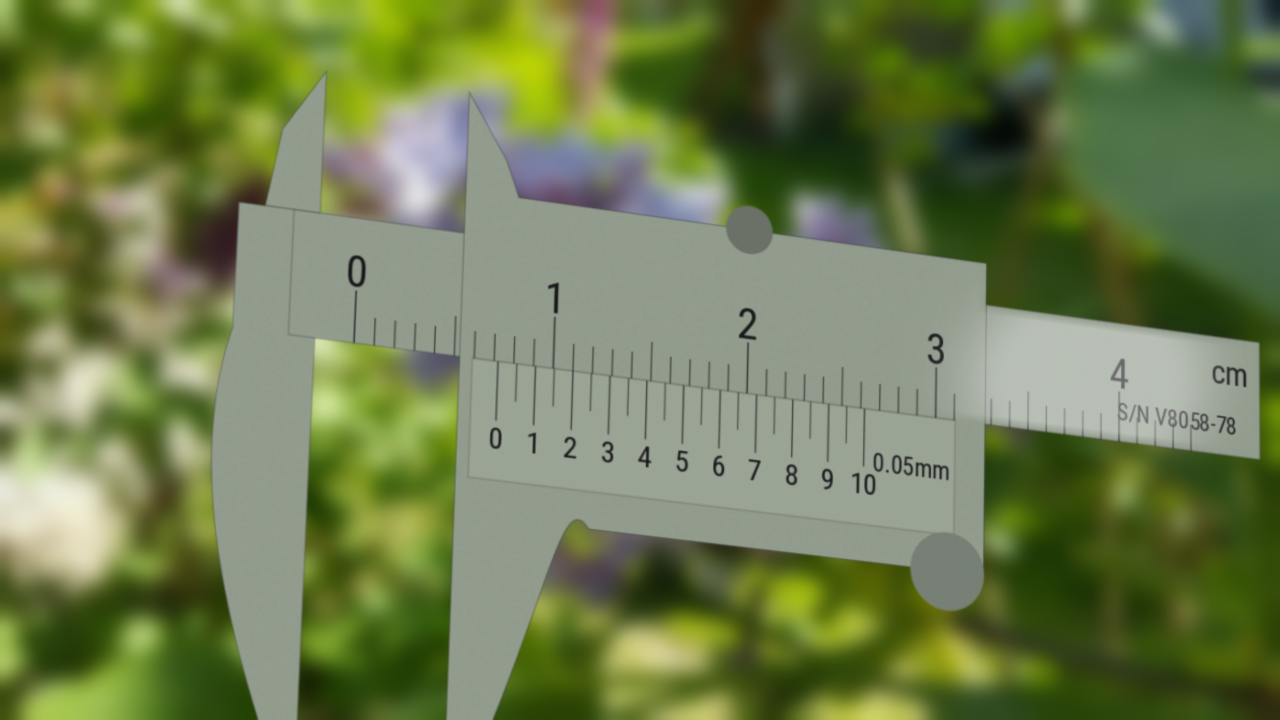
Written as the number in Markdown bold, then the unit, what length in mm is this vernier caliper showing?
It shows **7.2** mm
